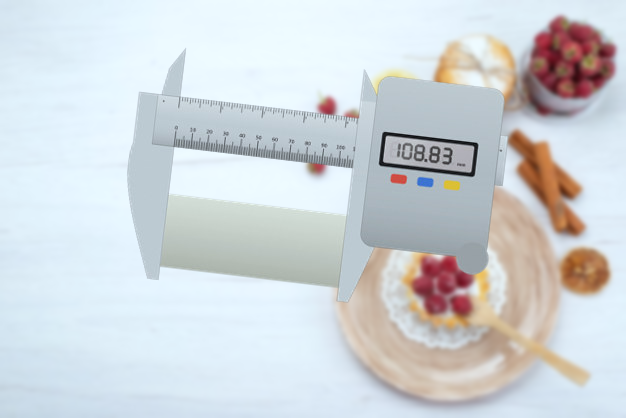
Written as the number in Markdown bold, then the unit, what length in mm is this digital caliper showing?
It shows **108.83** mm
